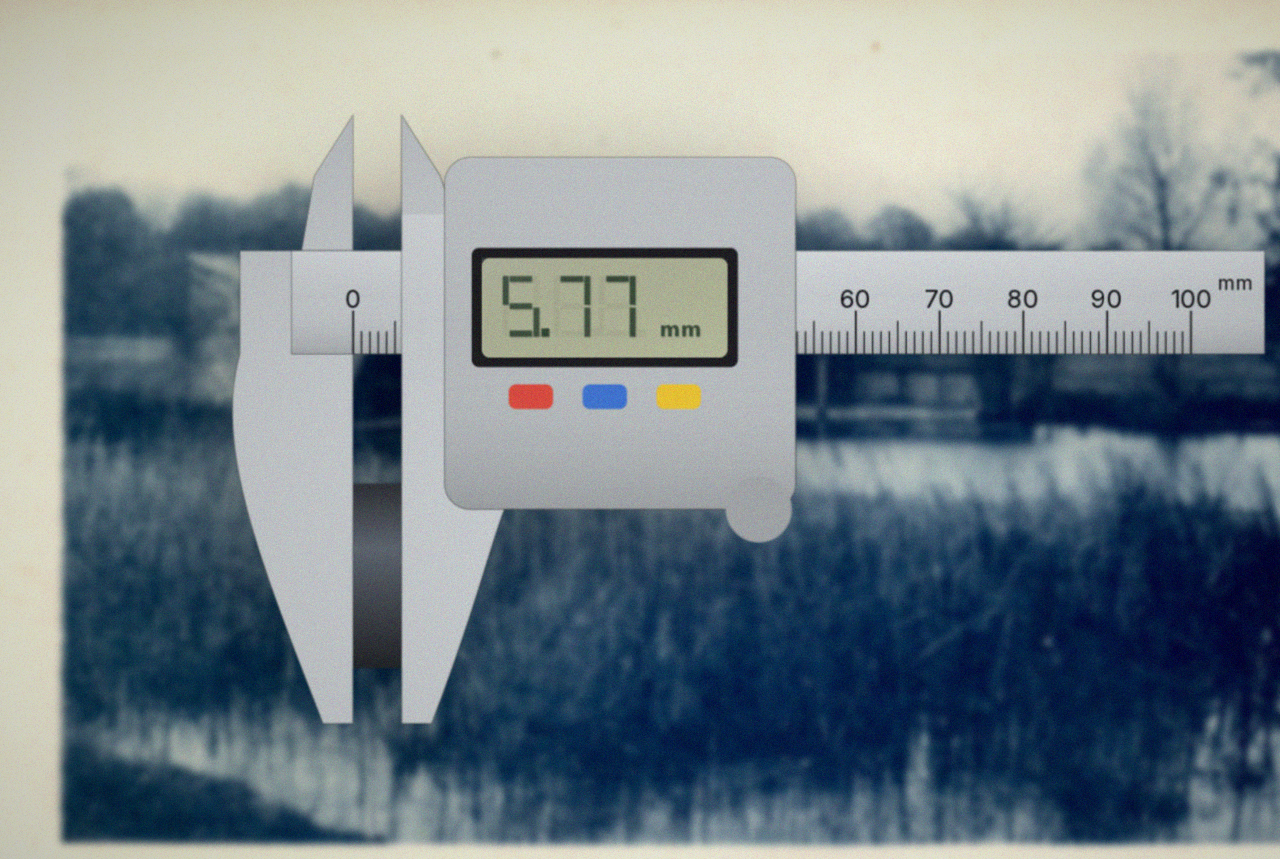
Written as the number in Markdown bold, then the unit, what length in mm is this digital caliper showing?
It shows **5.77** mm
